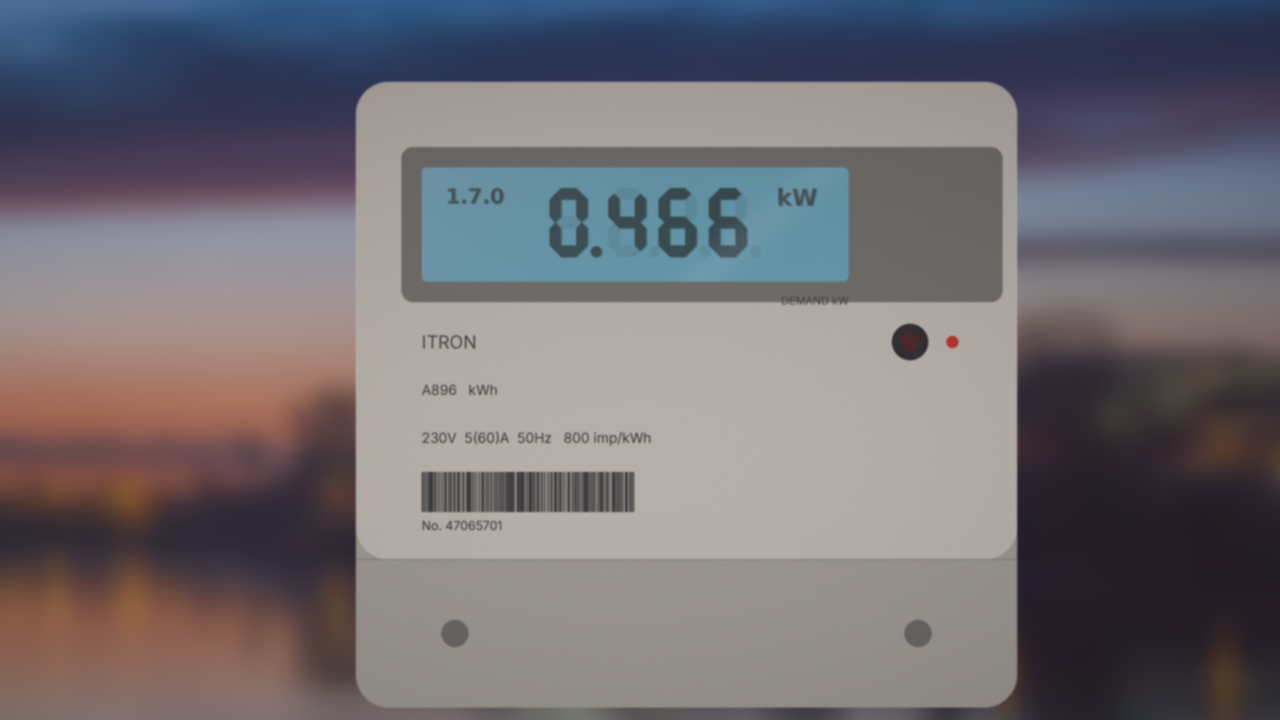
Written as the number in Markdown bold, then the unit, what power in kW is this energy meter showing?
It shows **0.466** kW
